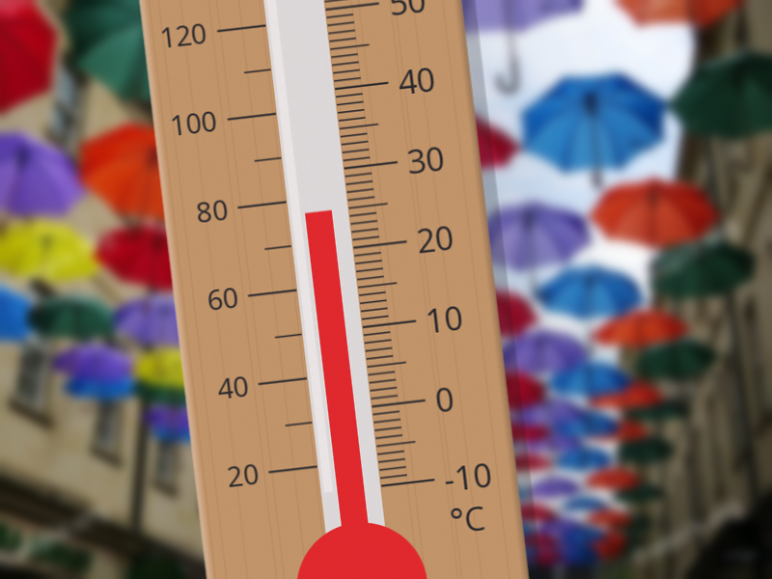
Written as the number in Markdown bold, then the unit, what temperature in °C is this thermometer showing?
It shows **25** °C
